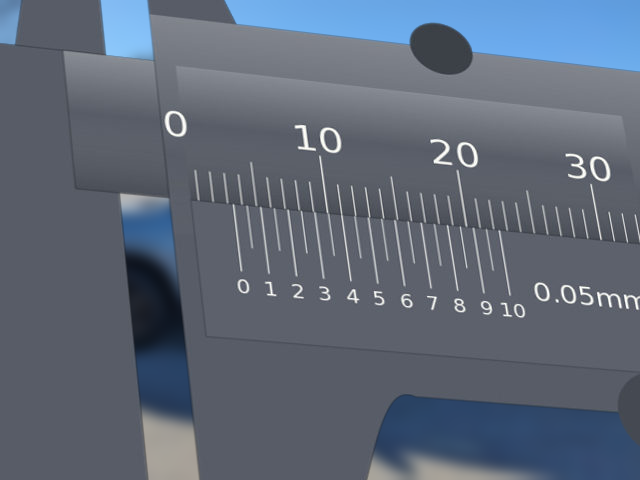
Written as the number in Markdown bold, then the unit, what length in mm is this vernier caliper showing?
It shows **3.4** mm
